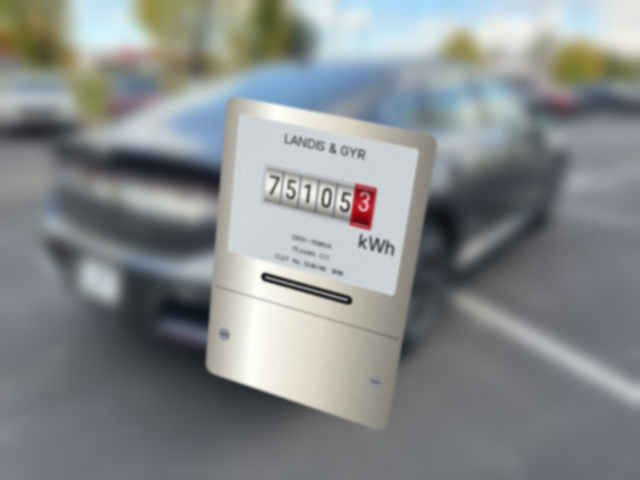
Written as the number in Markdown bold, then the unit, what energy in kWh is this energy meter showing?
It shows **75105.3** kWh
